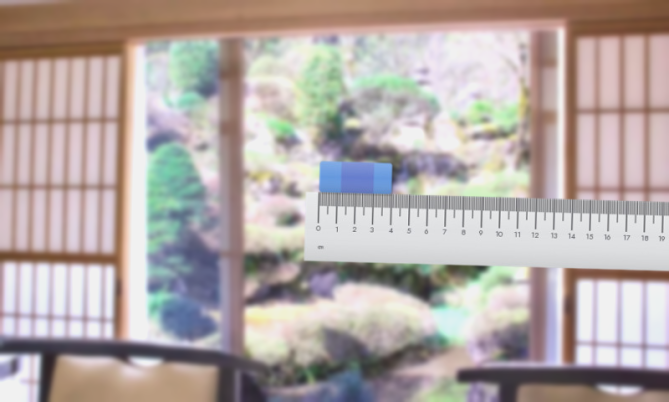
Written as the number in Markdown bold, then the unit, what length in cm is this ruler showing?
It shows **4** cm
